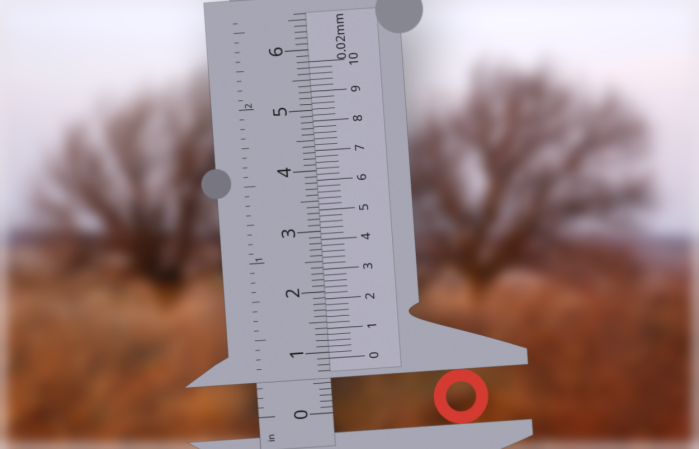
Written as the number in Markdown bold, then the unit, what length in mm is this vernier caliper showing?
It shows **9.0** mm
